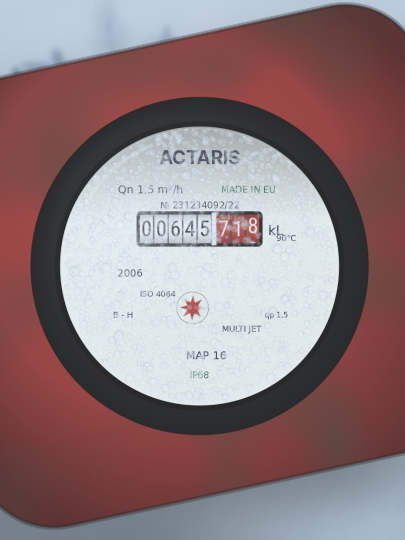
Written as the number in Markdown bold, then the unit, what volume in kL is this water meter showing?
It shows **645.718** kL
